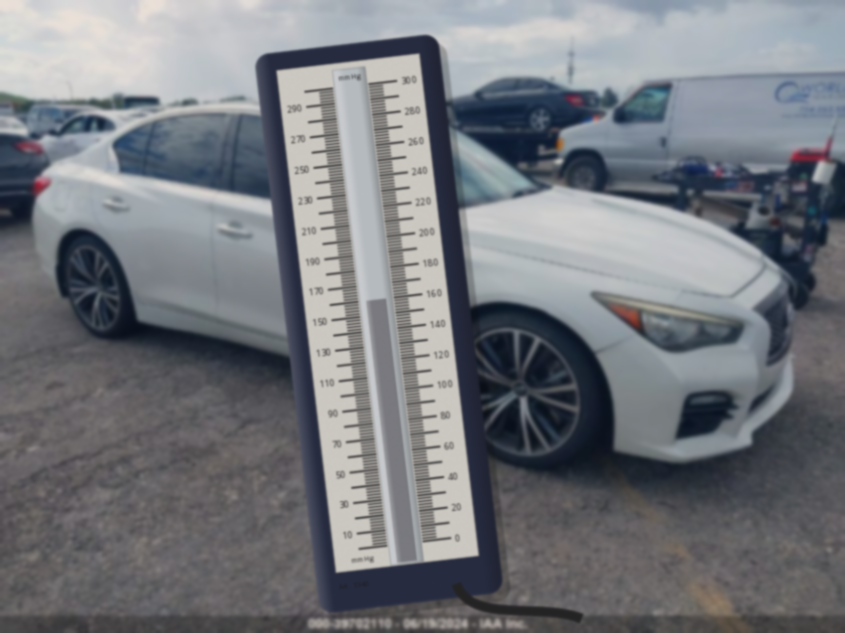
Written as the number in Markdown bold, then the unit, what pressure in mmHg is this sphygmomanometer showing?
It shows **160** mmHg
